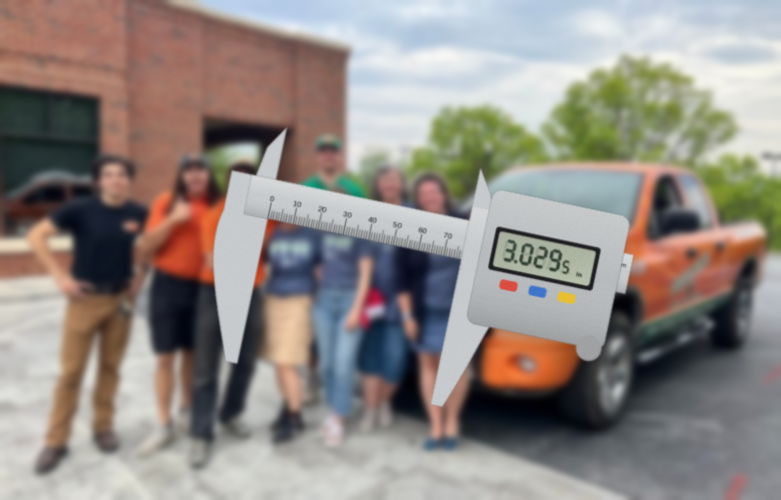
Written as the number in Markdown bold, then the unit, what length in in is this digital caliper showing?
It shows **3.0295** in
